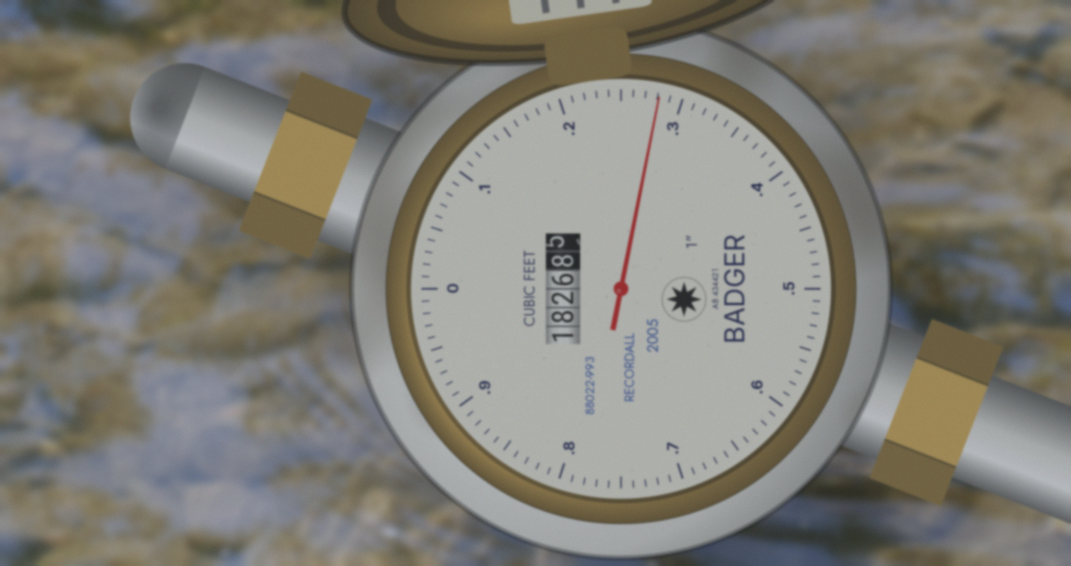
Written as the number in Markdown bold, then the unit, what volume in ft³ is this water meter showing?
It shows **182685.28** ft³
